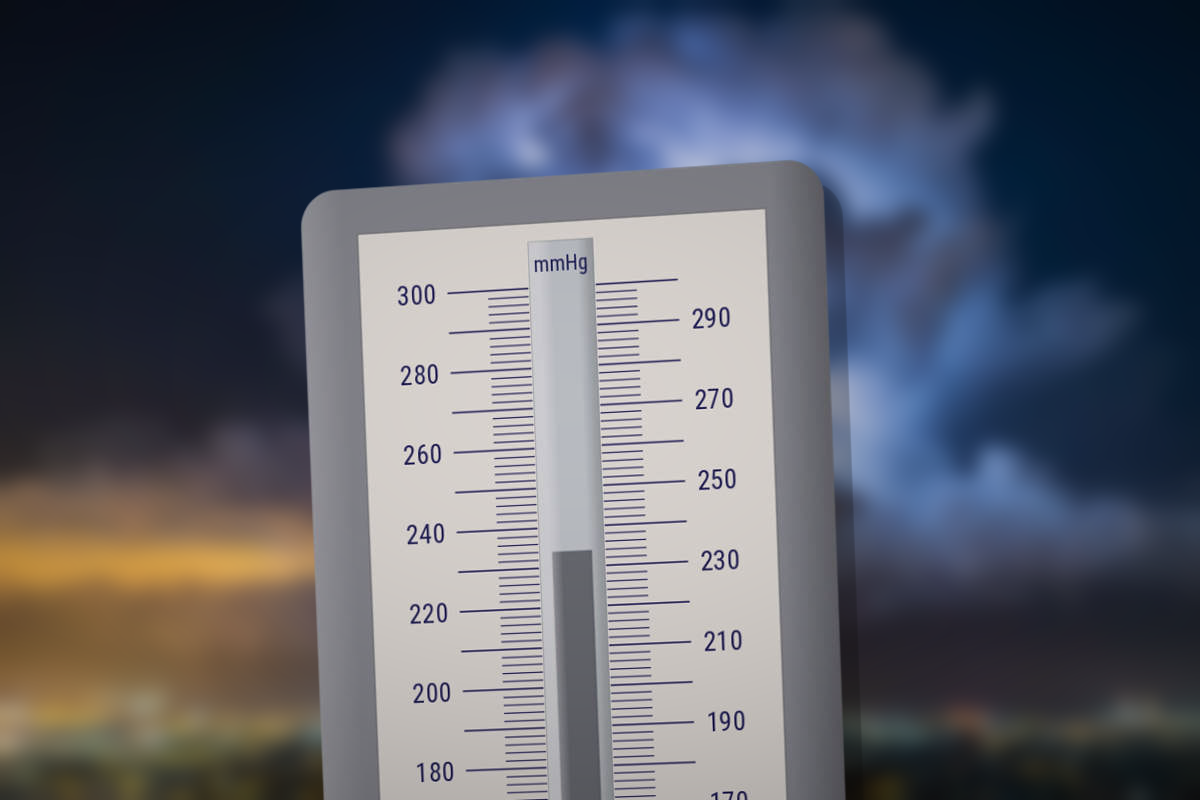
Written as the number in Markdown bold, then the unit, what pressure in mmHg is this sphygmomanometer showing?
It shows **234** mmHg
